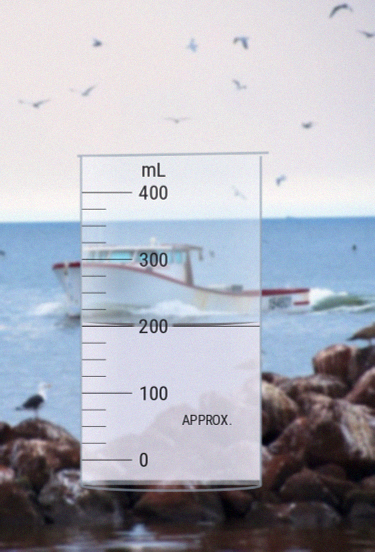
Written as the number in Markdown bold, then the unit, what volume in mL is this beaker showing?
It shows **200** mL
